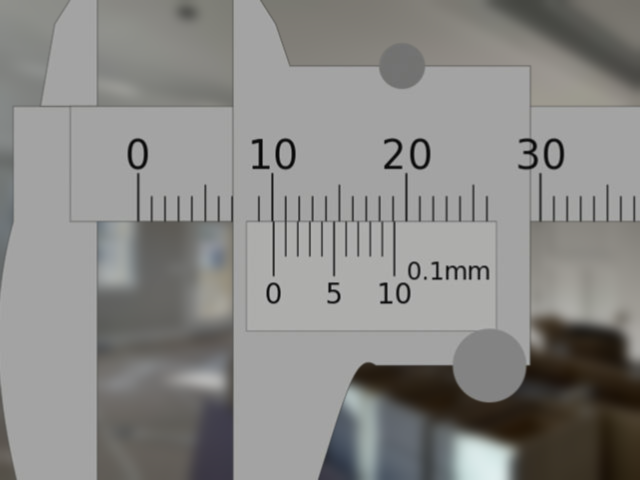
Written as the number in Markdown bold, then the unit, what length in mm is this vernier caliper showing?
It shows **10.1** mm
